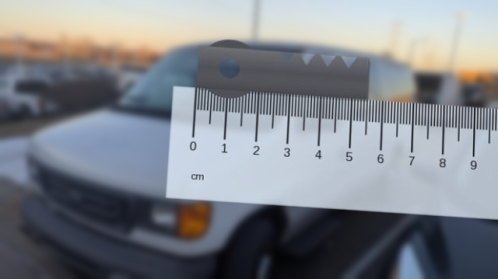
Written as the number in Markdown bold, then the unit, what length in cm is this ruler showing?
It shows **5.5** cm
